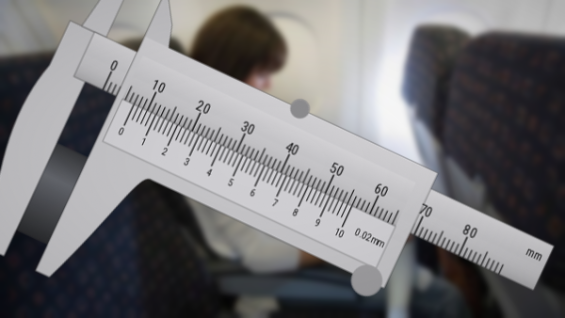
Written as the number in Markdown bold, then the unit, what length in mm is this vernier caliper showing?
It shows **7.0** mm
